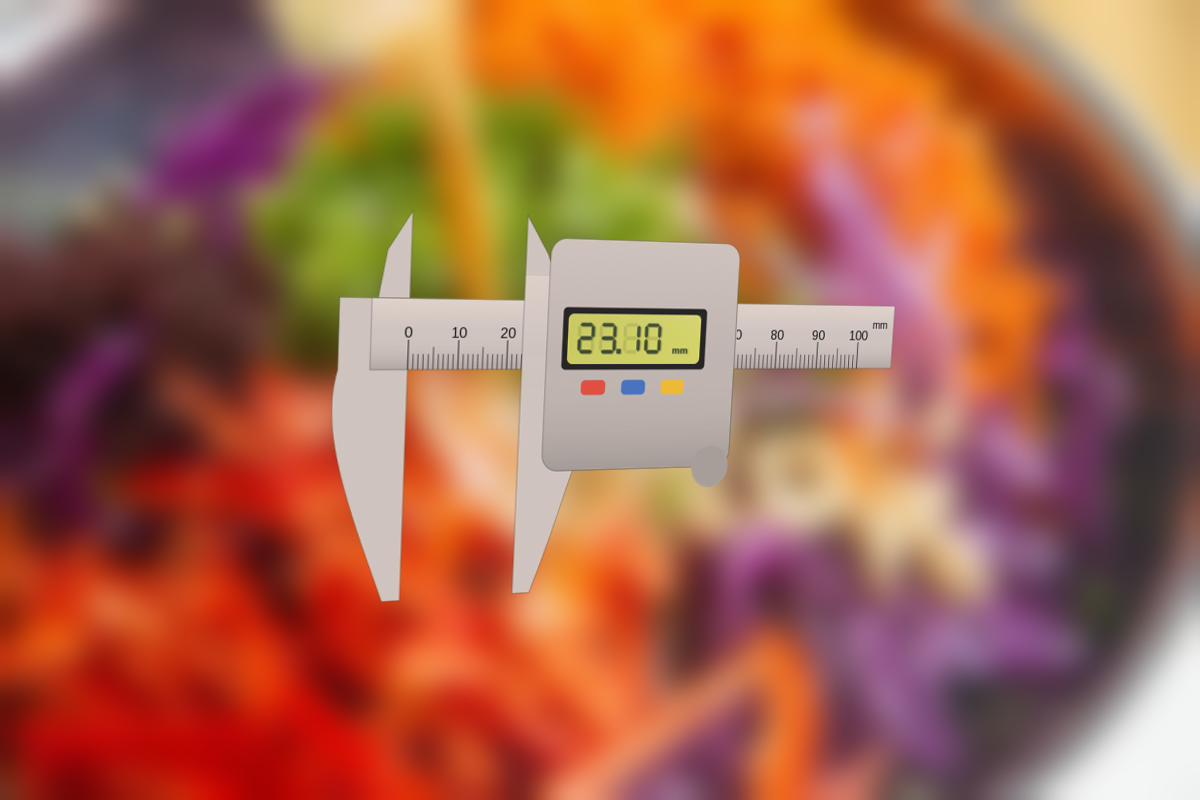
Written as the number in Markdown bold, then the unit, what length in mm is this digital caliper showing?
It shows **23.10** mm
